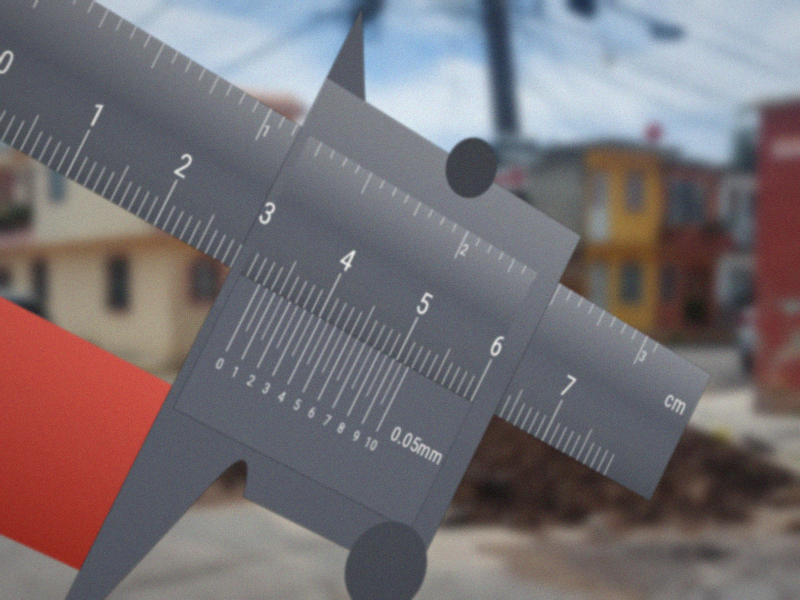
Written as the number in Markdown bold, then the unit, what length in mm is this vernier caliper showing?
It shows **32.6** mm
